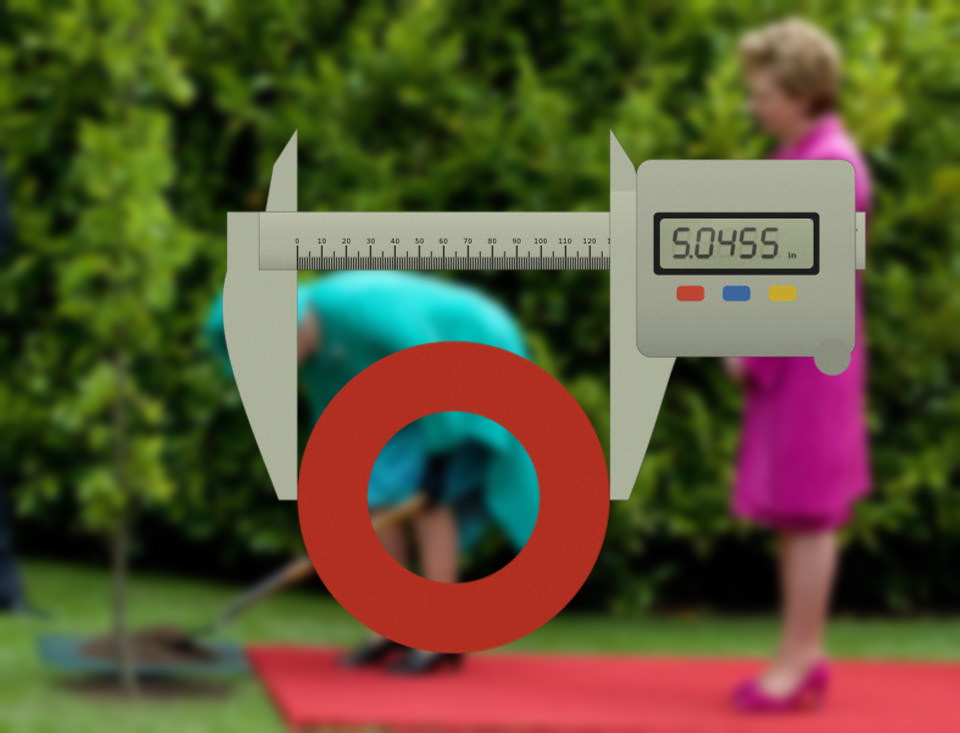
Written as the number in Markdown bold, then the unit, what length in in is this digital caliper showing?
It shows **5.0455** in
